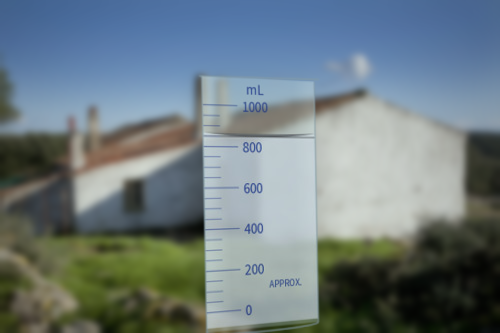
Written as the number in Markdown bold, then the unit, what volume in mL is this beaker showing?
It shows **850** mL
